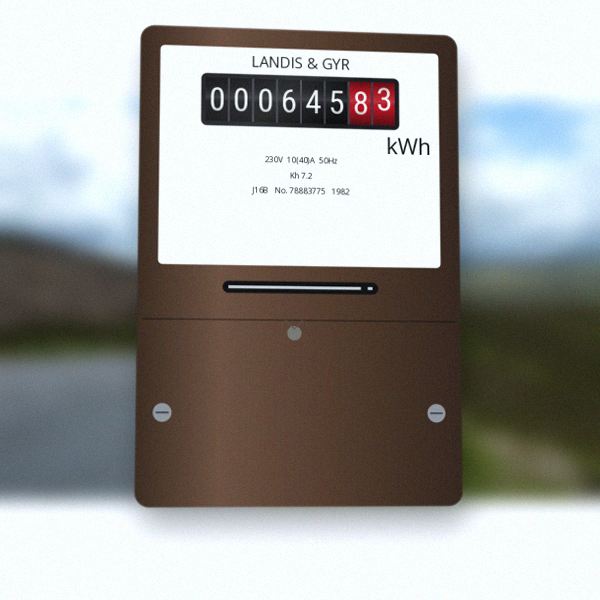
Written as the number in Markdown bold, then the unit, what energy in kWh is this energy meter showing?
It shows **645.83** kWh
